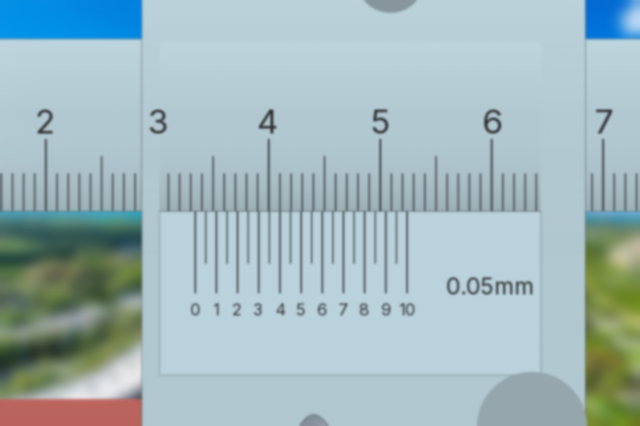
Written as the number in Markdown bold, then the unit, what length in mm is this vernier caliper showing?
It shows **33.4** mm
